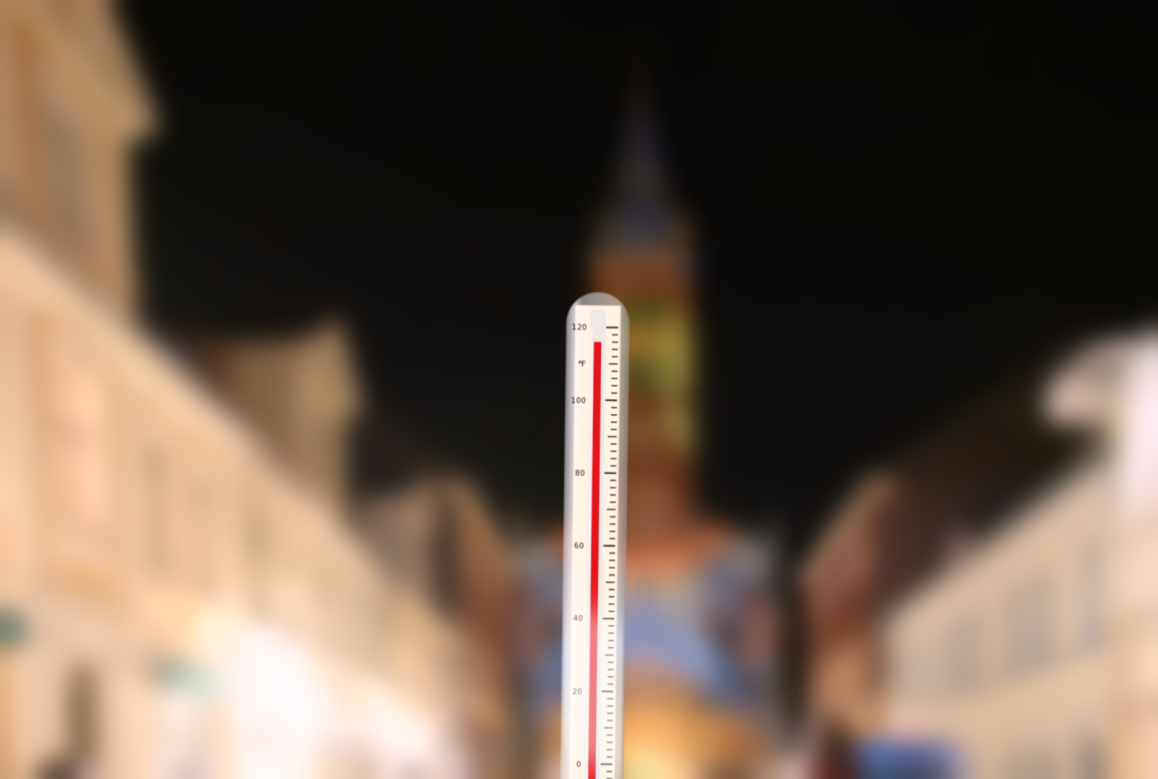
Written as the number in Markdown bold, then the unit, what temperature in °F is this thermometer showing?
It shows **116** °F
